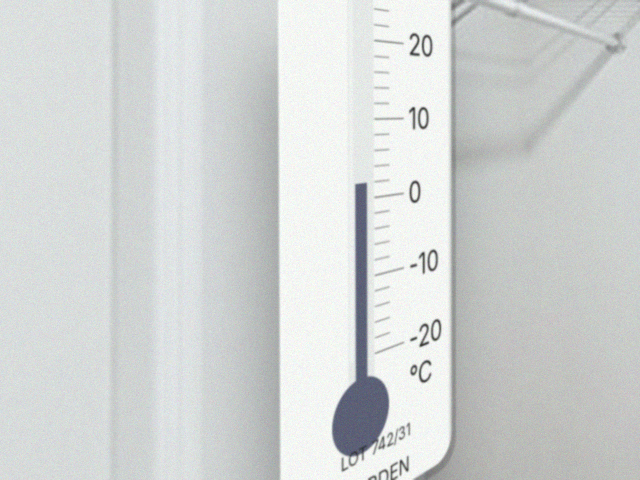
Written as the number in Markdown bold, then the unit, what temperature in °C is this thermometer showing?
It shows **2** °C
